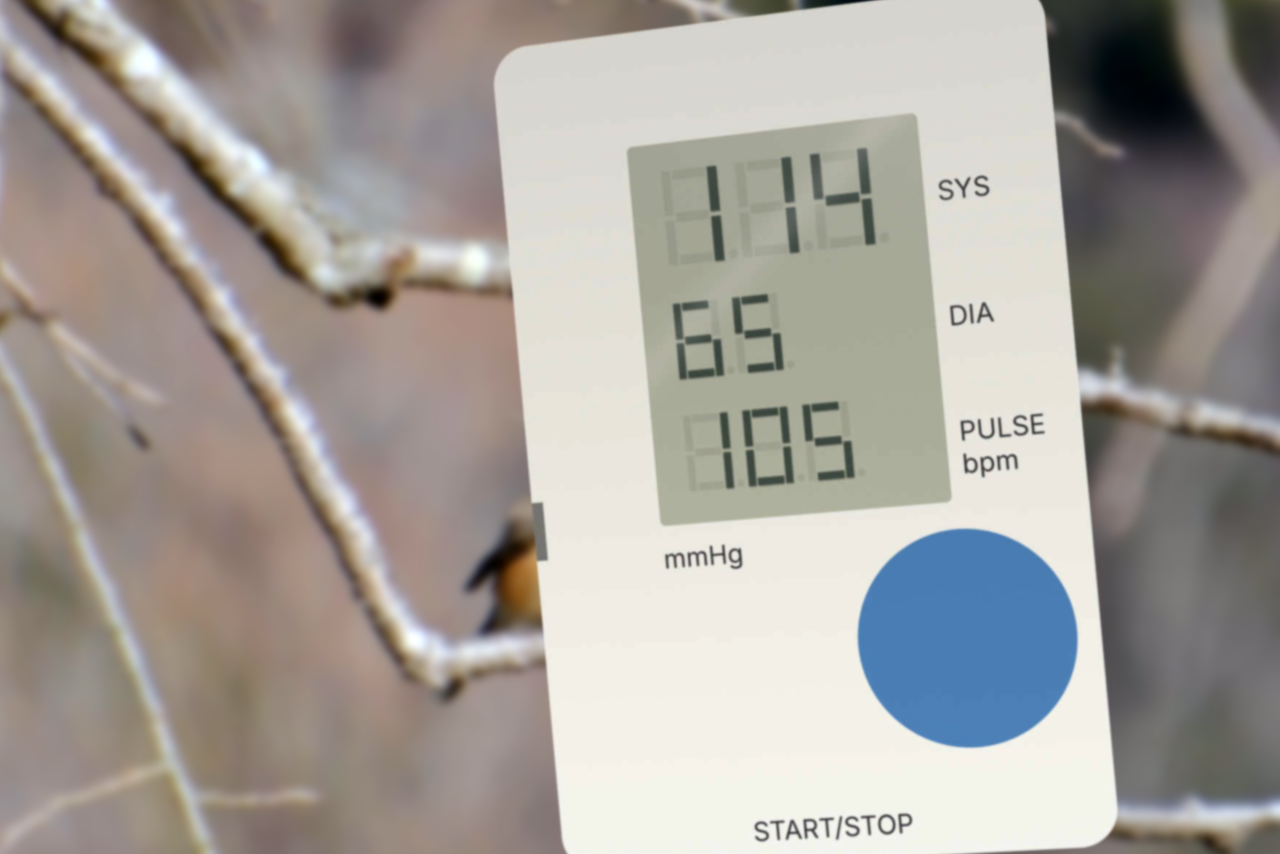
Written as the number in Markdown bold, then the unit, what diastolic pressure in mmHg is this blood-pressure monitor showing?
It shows **65** mmHg
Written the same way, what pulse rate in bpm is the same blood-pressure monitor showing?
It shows **105** bpm
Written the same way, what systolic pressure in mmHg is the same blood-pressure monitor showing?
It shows **114** mmHg
